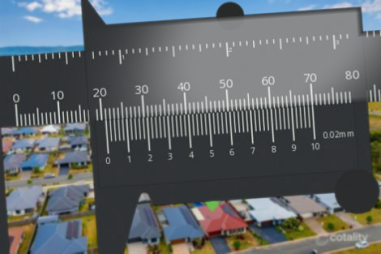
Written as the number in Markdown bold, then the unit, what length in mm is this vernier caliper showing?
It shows **21.0** mm
